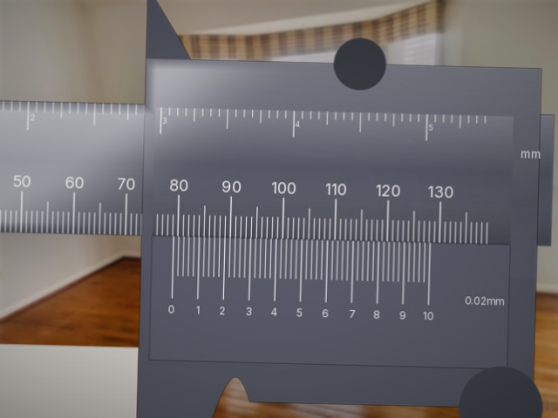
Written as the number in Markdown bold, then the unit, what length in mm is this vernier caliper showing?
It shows **79.2** mm
